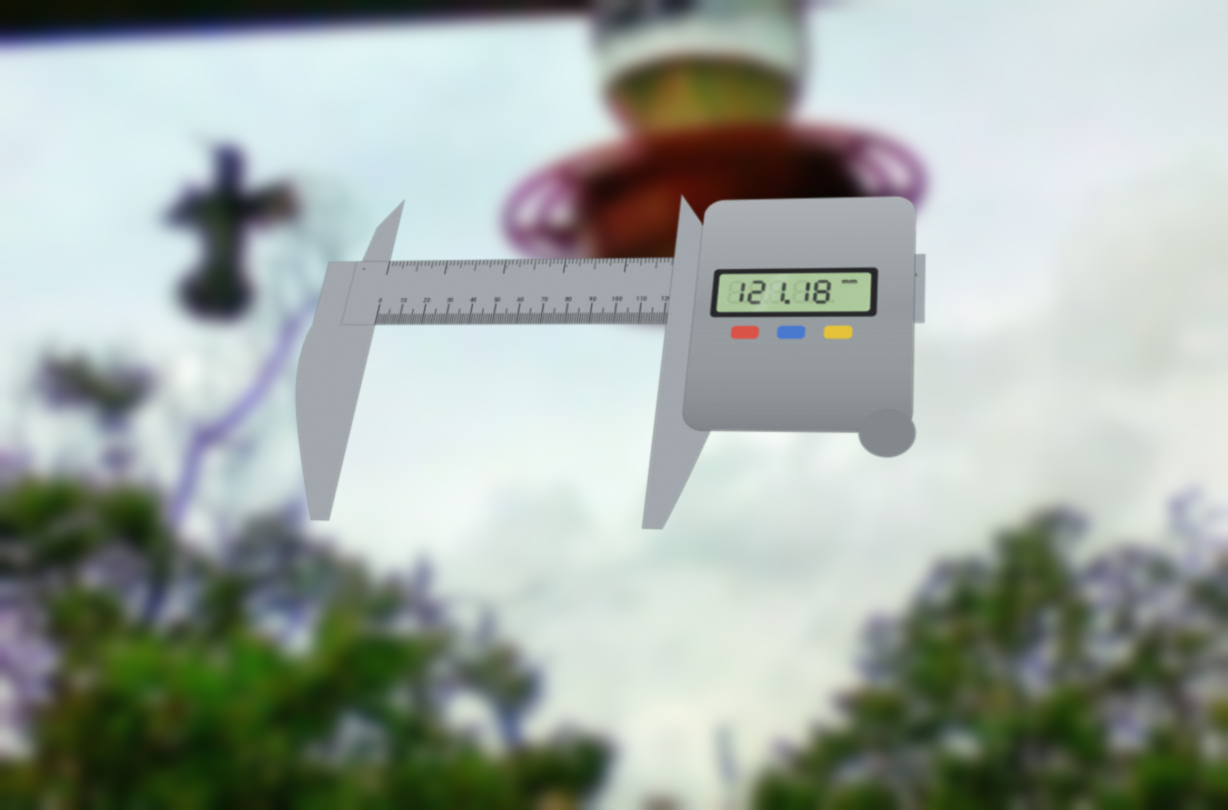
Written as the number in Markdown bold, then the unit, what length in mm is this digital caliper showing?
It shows **121.18** mm
